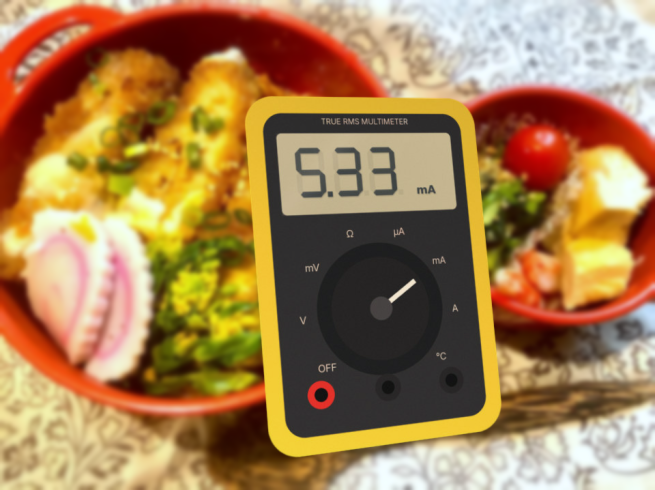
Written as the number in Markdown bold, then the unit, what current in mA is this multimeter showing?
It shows **5.33** mA
